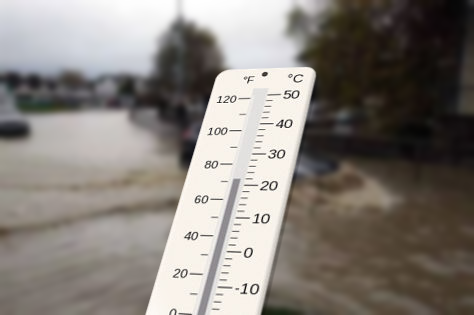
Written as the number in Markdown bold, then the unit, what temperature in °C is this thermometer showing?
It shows **22** °C
